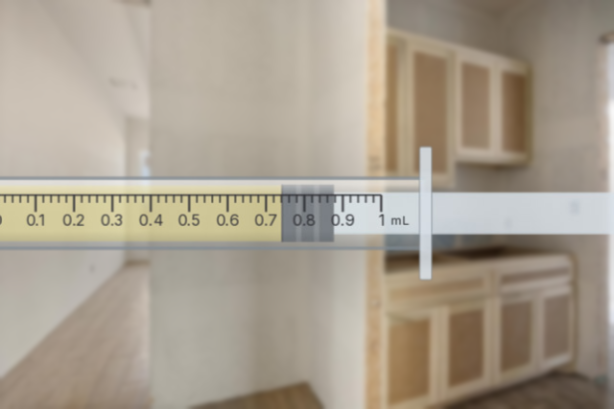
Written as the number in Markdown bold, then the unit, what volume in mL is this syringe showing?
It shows **0.74** mL
